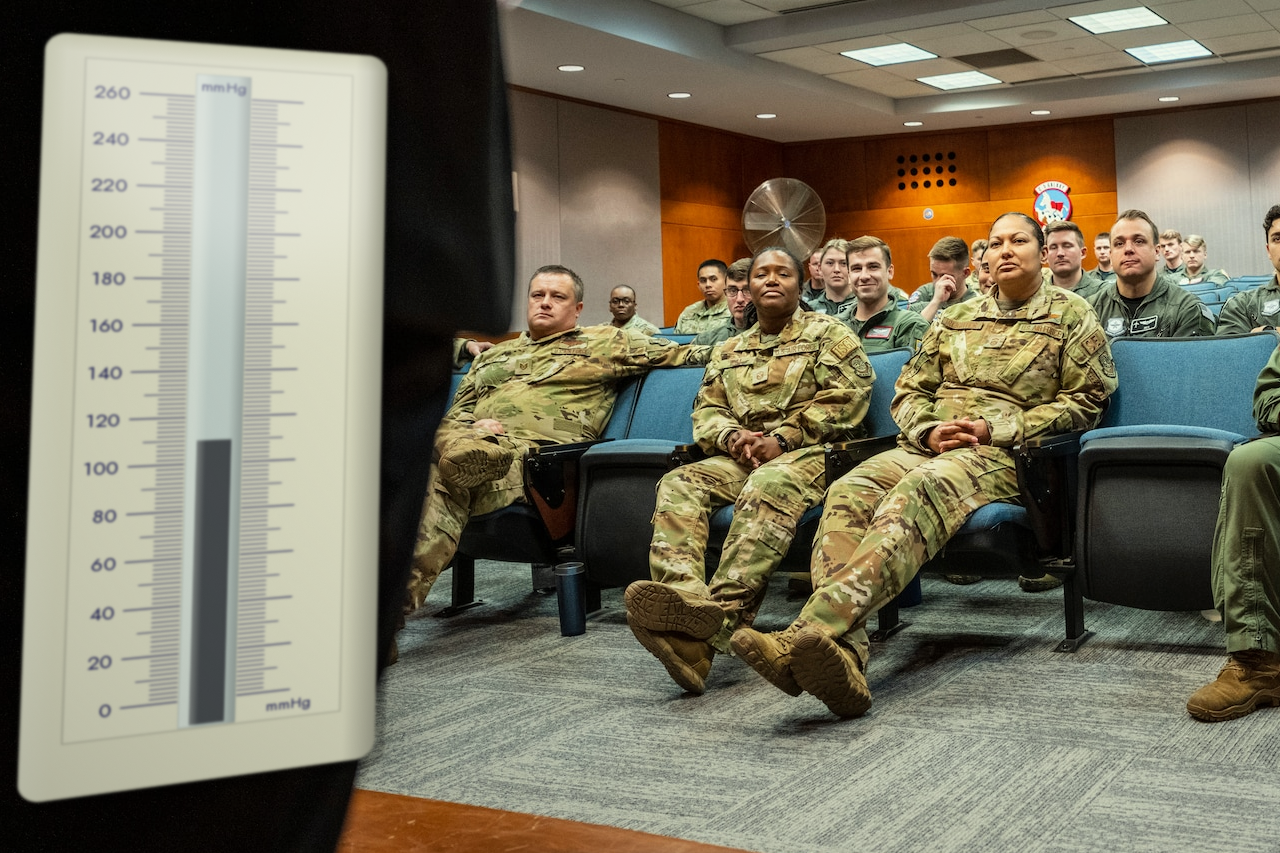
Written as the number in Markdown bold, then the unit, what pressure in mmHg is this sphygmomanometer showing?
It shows **110** mmHg
